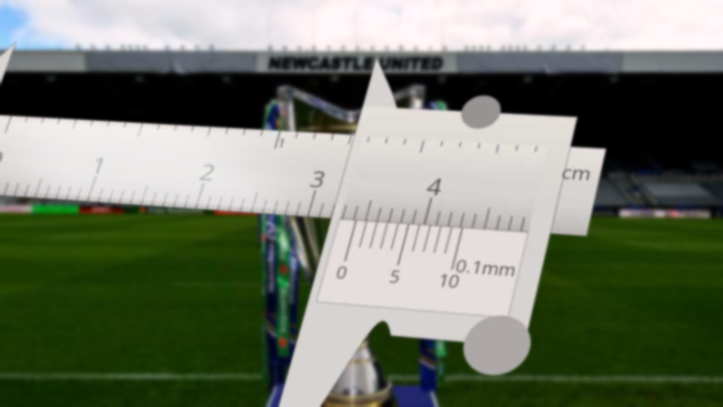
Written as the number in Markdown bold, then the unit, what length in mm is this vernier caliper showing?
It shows **34.2** mm
